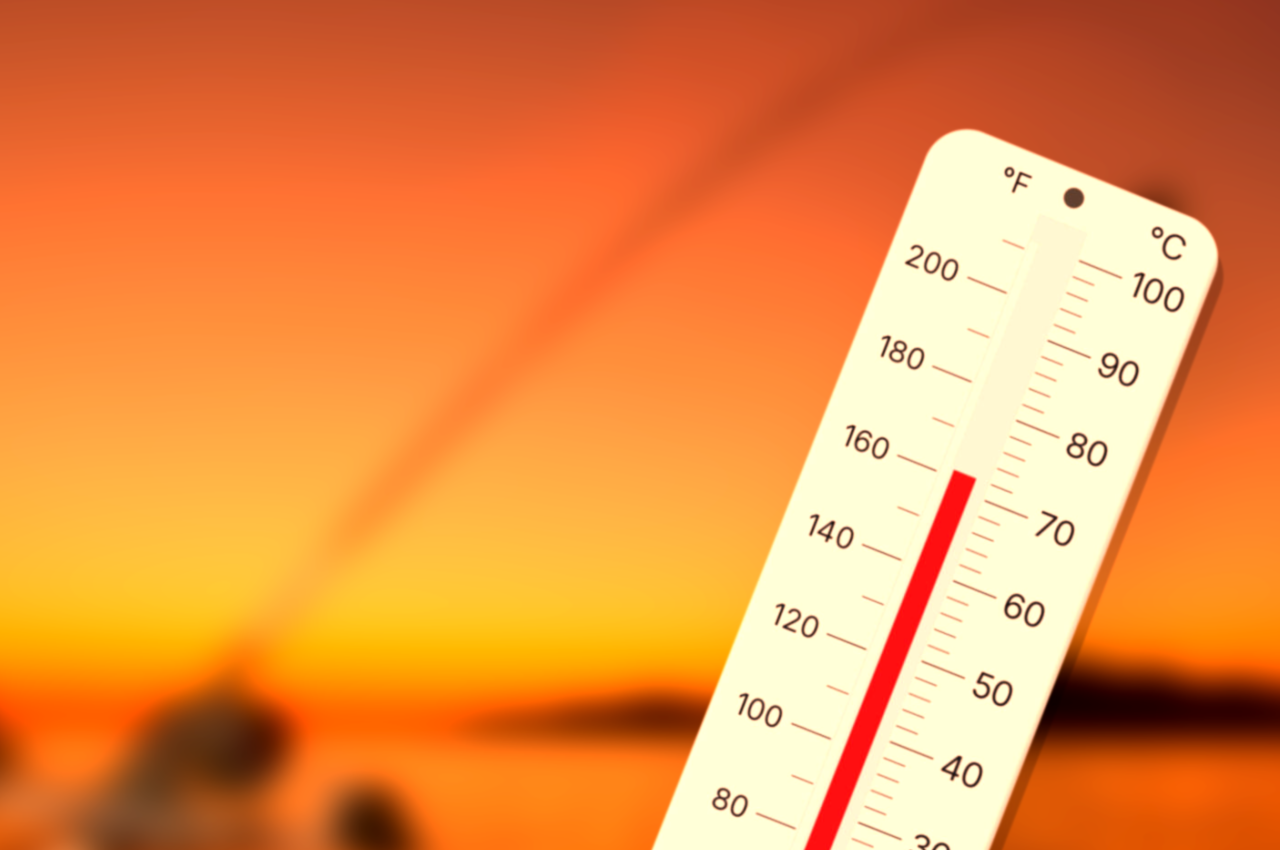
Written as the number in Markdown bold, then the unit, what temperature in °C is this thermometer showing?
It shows **72** °C
